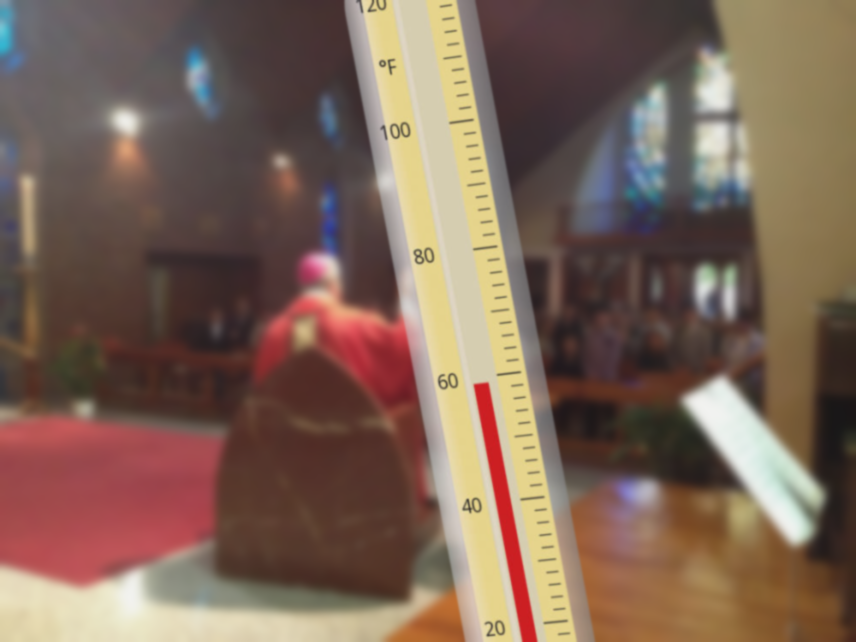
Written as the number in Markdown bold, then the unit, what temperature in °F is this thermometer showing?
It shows **59** °F
